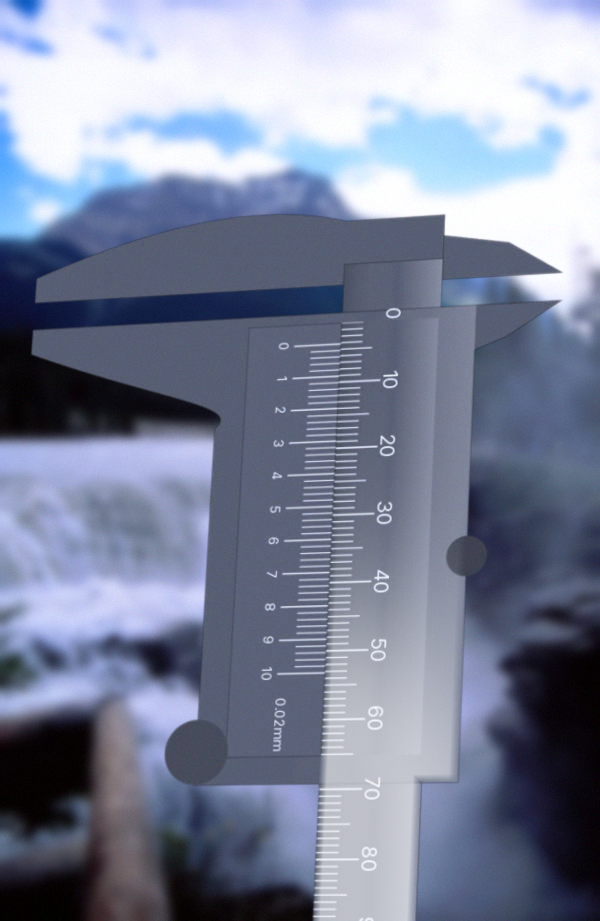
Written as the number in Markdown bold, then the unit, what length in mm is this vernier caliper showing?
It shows **4.2** mm
